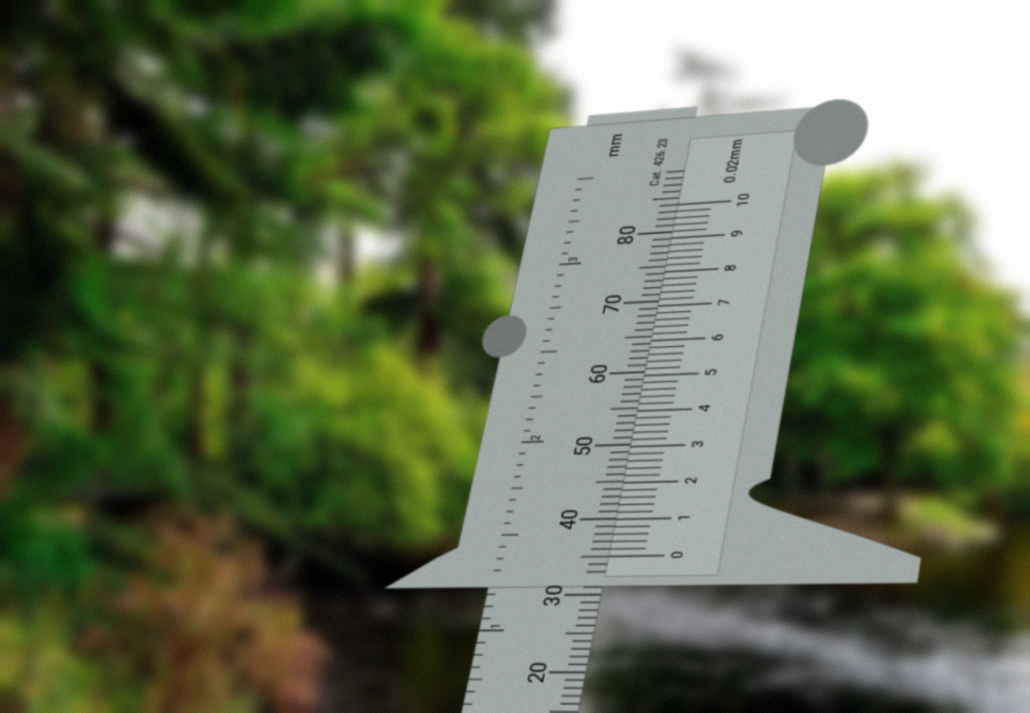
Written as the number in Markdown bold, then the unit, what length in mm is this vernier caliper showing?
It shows **35.0** mm
